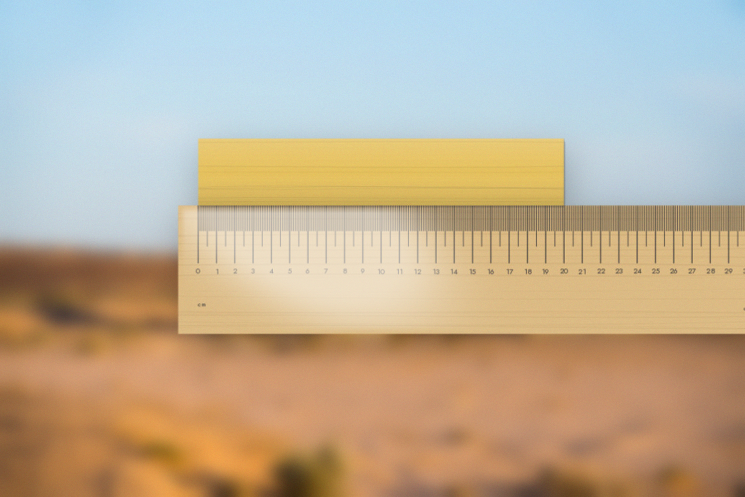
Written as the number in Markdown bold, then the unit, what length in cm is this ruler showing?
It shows **20** cm
